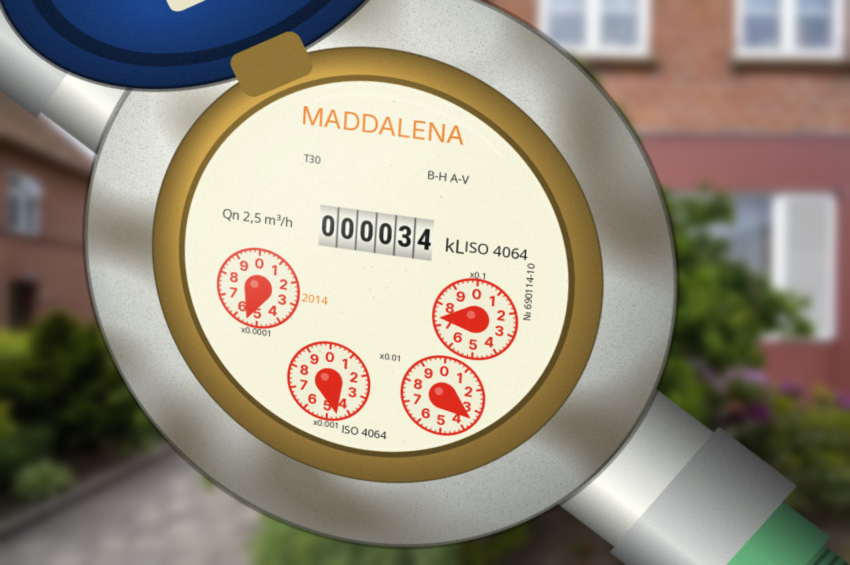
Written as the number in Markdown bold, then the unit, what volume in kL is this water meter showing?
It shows **34.7345** kL
